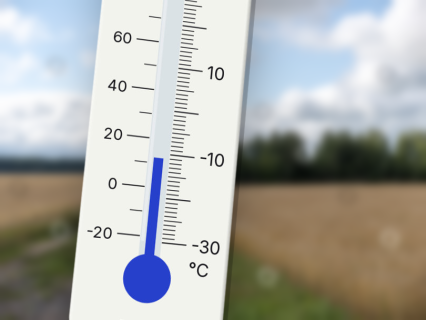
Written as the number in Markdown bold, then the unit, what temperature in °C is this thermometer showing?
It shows **-11** °C
